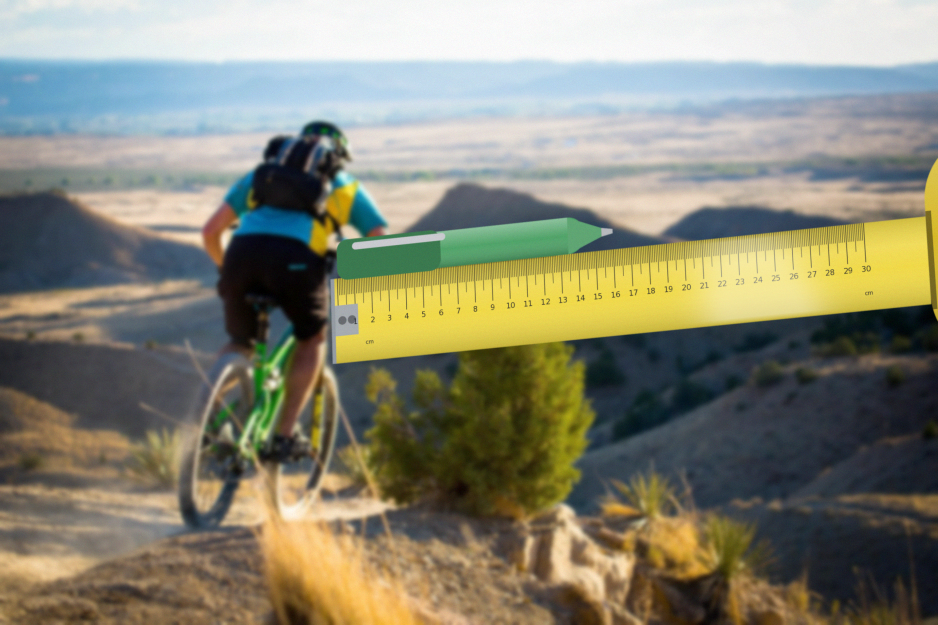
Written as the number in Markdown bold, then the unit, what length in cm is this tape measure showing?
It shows **16** cm
